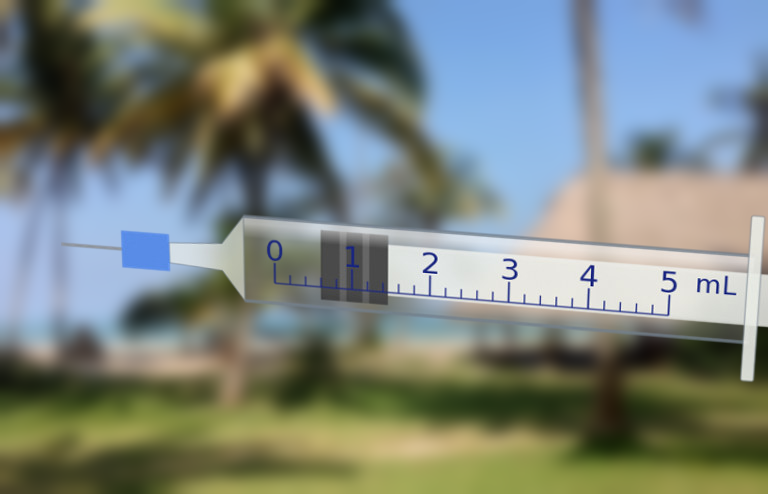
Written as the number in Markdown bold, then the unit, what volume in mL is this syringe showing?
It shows **0.6** mL
